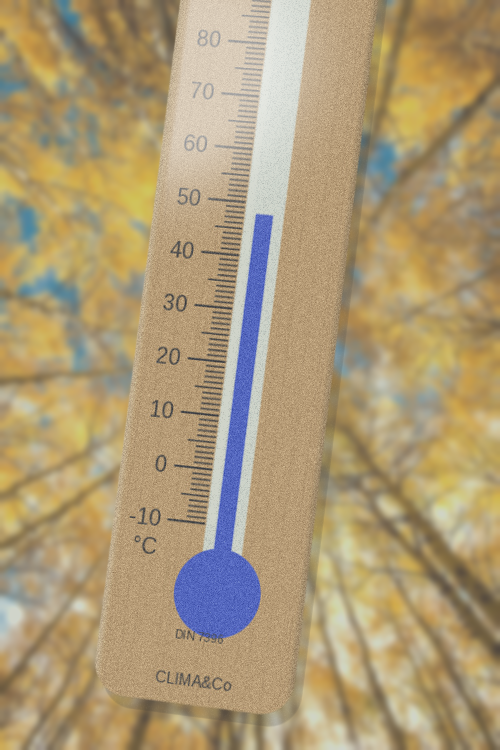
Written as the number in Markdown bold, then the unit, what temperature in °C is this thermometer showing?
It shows **48** °C
